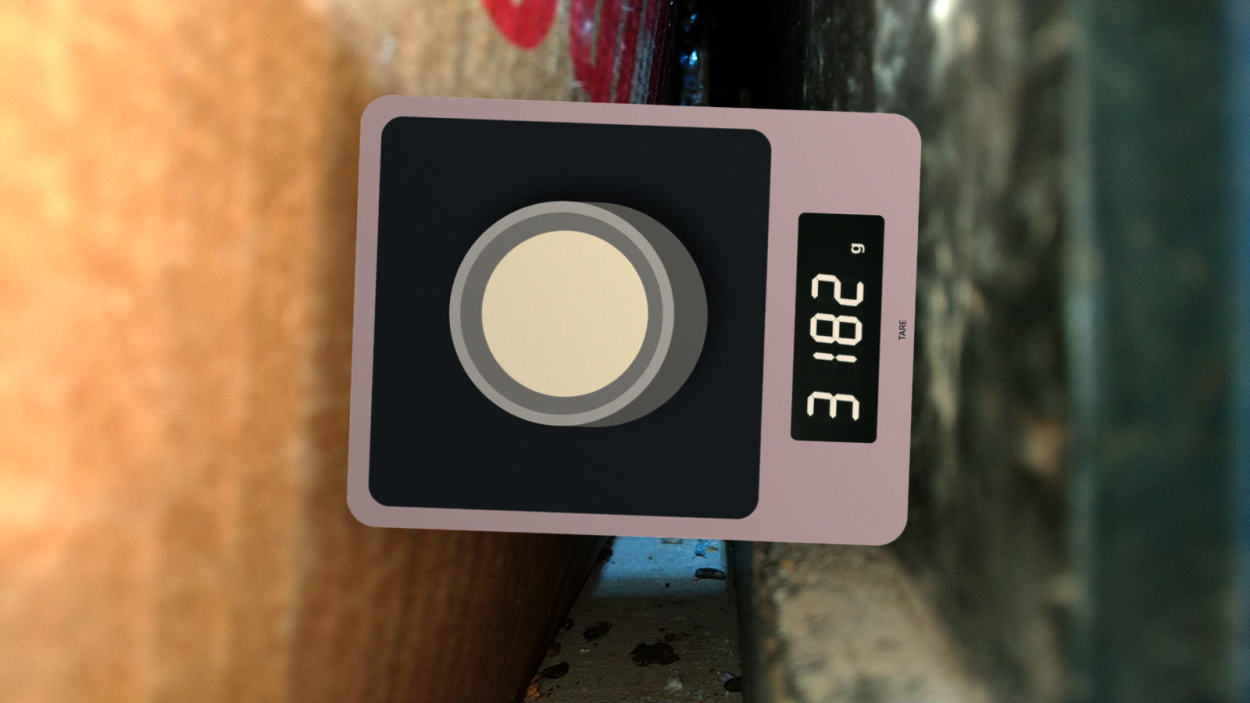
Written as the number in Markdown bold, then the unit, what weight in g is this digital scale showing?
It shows **3182** g
